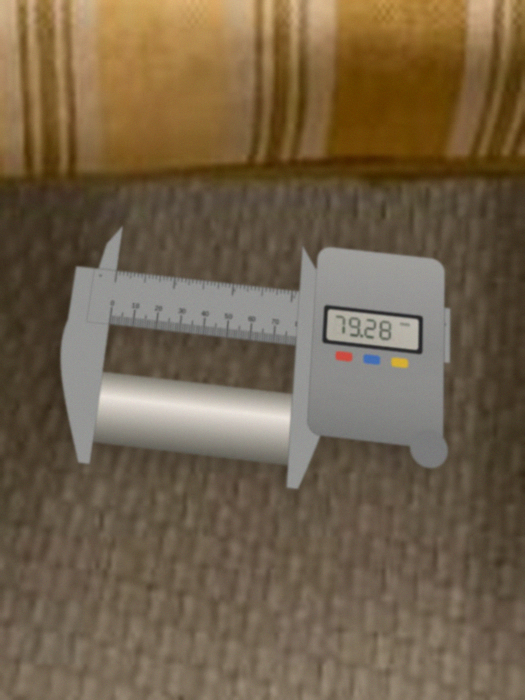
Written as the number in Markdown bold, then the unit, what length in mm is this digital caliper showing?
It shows **79.28** mm
